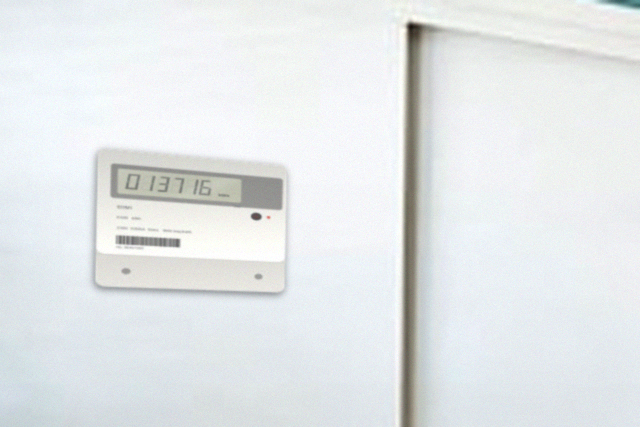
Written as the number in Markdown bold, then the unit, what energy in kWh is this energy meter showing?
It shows **13716** kWh
